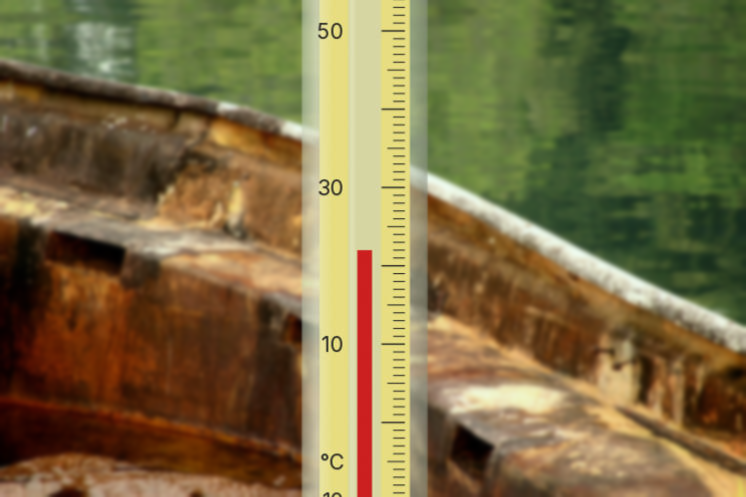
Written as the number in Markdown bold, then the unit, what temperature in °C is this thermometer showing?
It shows **22** °C
